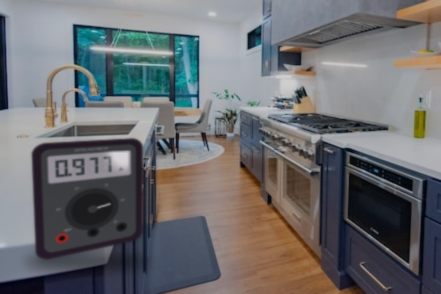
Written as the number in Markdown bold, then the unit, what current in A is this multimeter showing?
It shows **0.977** A
